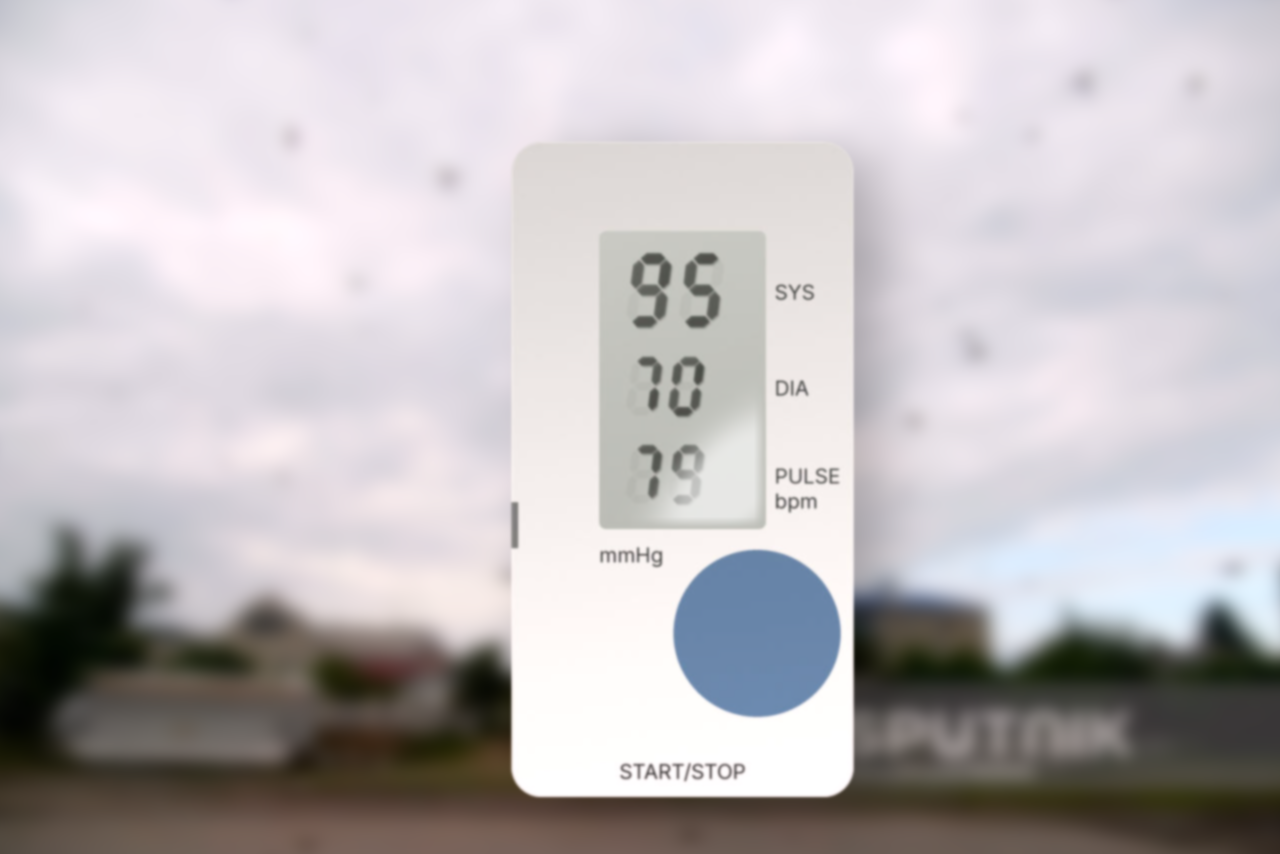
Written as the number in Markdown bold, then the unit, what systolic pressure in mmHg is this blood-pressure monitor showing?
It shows **95** mmHg
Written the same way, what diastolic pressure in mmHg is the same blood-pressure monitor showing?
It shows **70** mmHg
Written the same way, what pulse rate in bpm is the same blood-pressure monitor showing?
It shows **79** bpm
